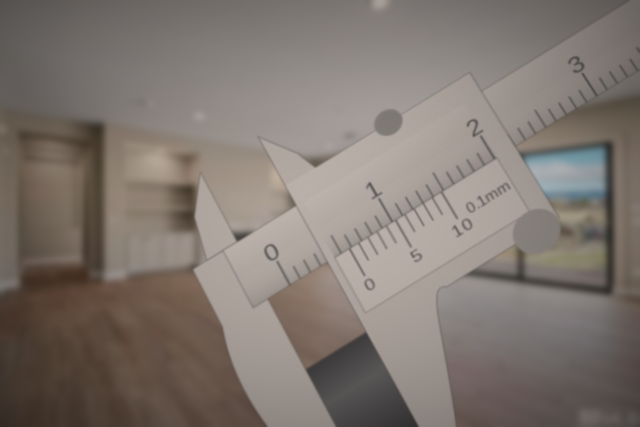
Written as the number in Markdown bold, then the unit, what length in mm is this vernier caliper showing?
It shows **5.8** mm
